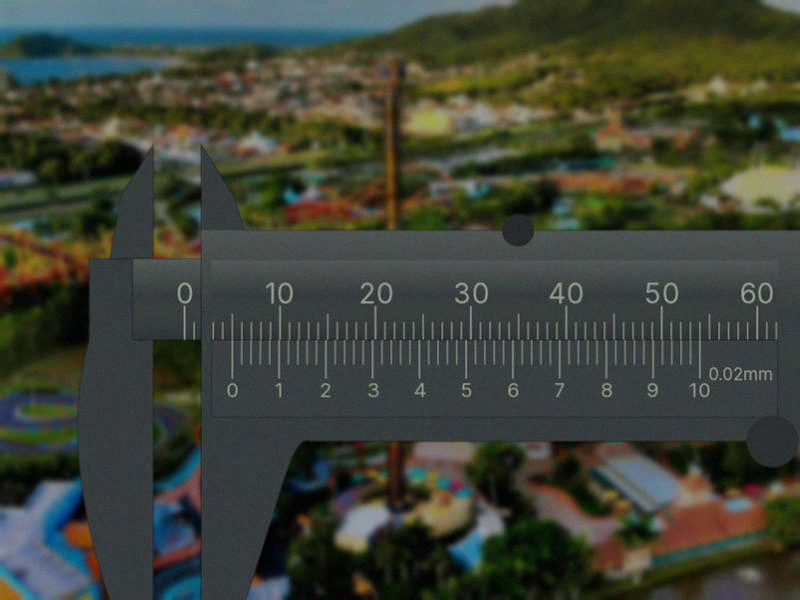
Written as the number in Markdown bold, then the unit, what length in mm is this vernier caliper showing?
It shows **5.0** mm
